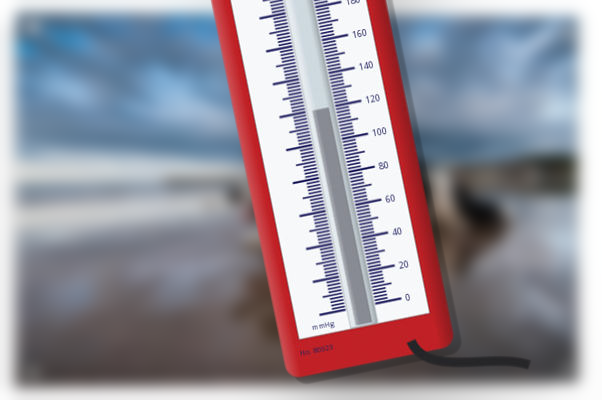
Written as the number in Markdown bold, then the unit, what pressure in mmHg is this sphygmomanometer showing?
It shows **120** mmHg
